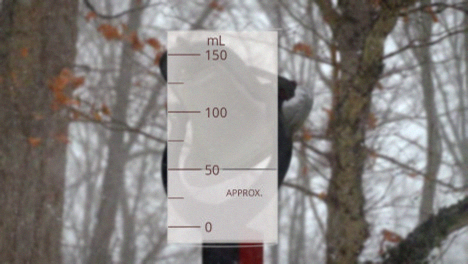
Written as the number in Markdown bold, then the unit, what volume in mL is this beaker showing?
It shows **50** mL
